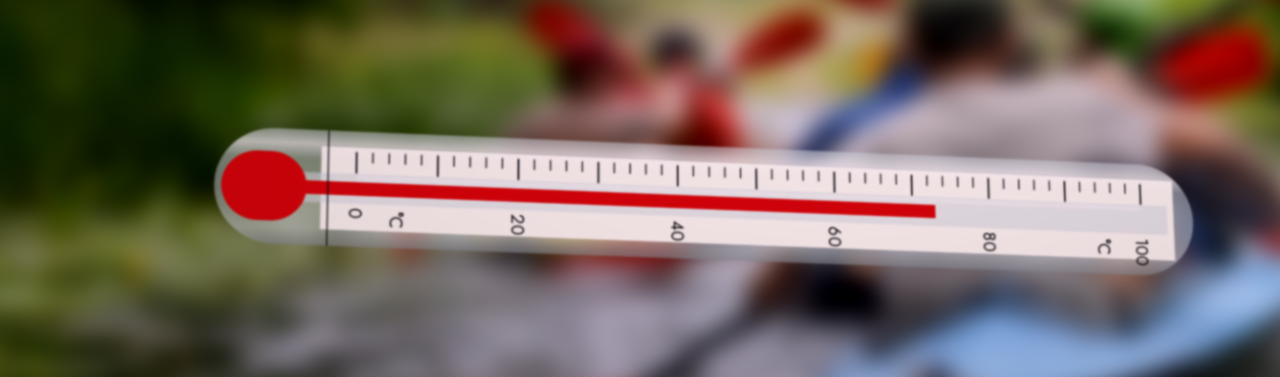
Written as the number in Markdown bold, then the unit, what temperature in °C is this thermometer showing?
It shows **73** °C
